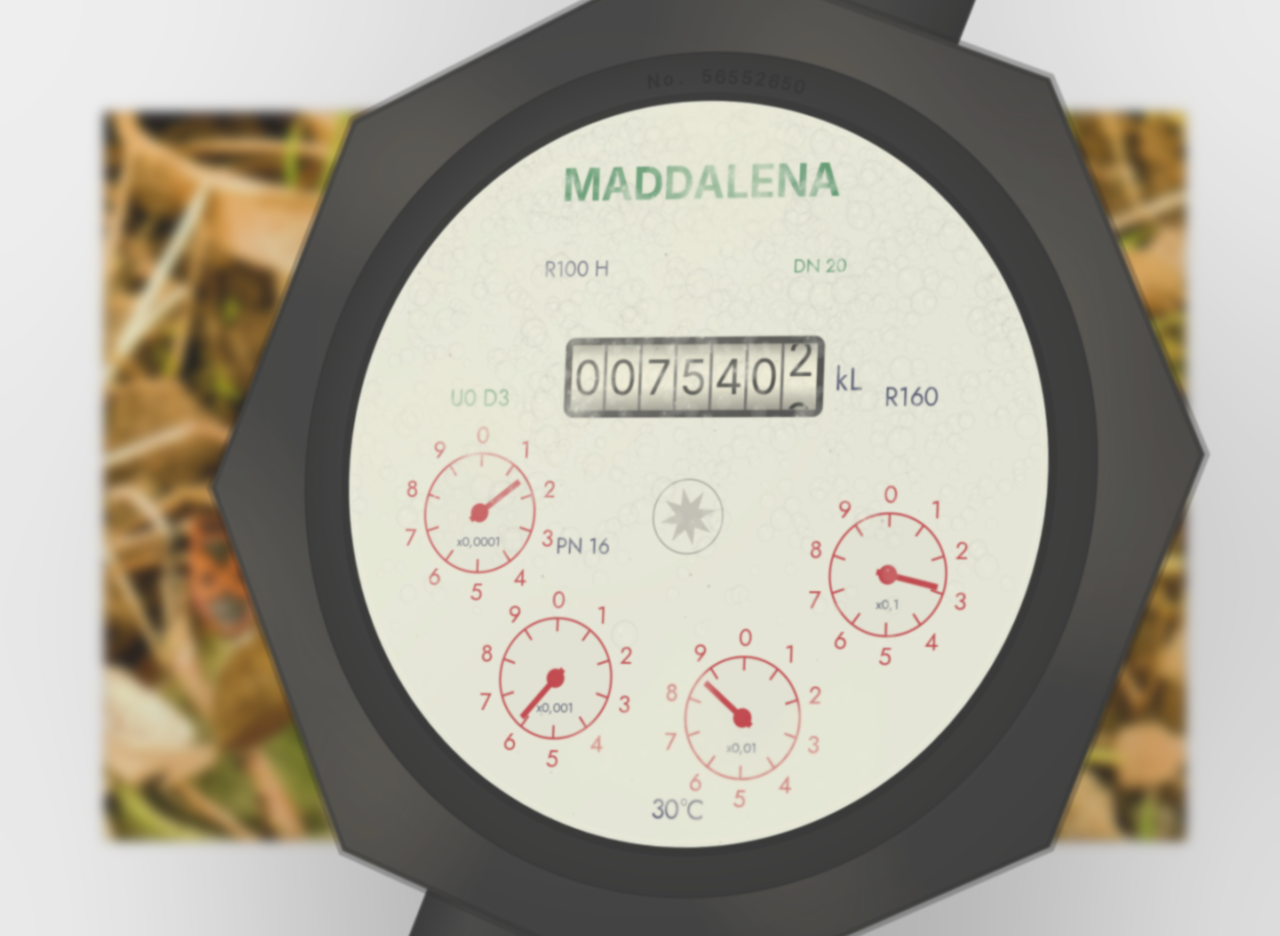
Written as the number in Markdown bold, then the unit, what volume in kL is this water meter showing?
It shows **75402.2861** kL
